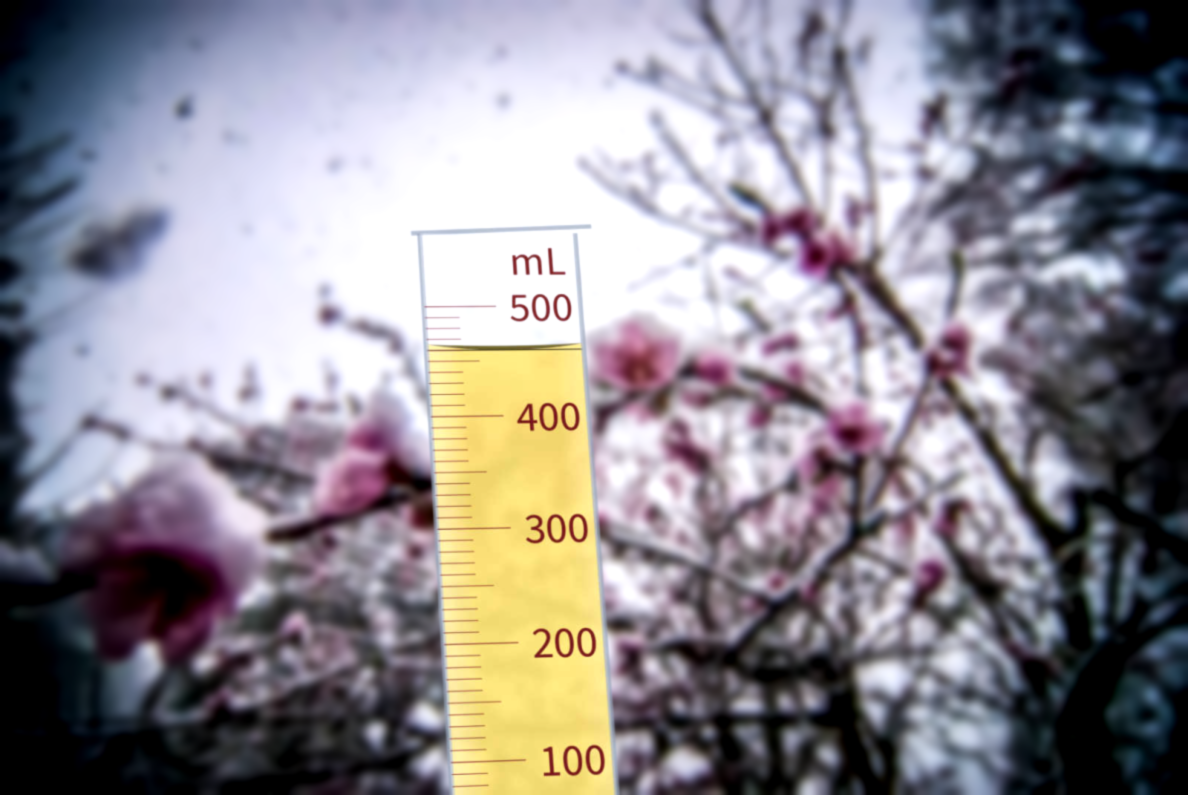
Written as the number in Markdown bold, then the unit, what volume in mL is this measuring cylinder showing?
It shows **460** mL
